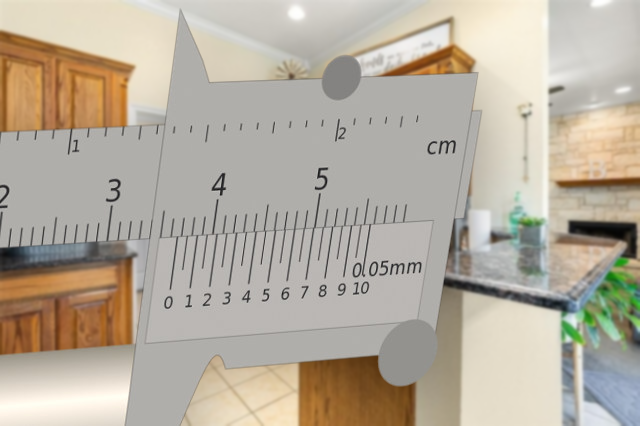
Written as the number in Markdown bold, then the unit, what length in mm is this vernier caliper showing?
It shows **36.6** mm
